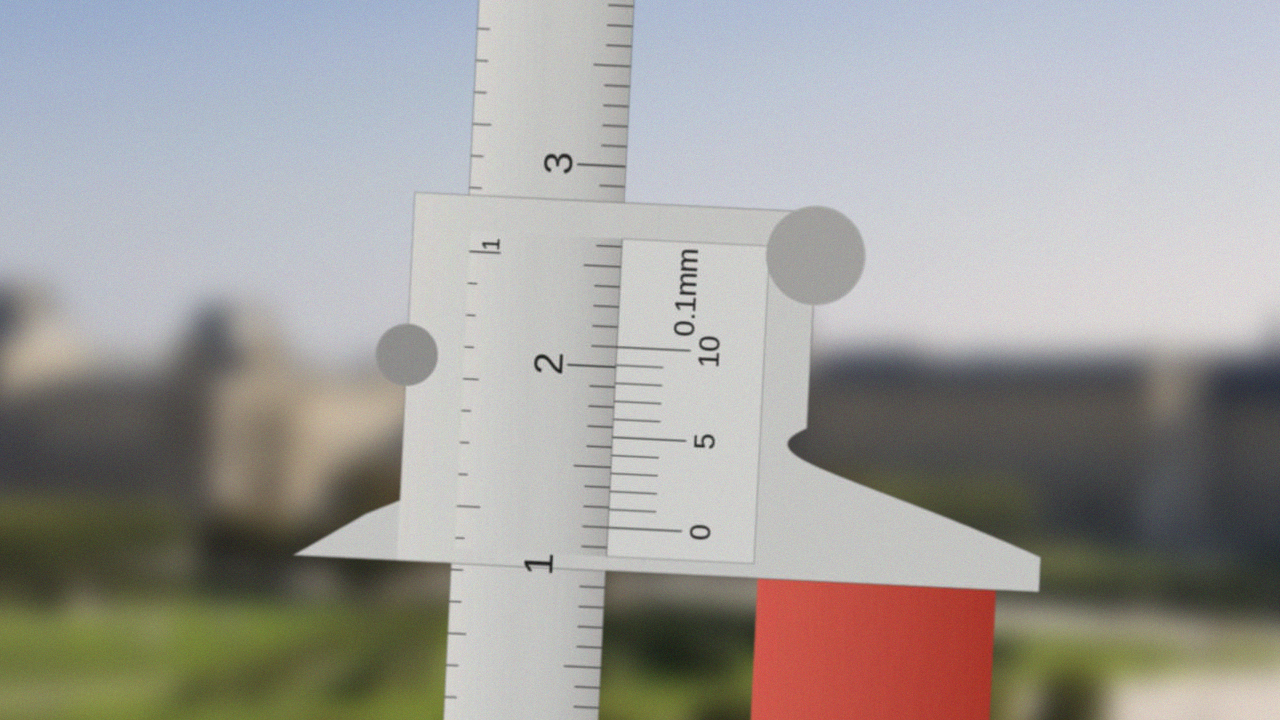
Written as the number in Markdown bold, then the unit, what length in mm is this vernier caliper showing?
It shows **12.0** mm
